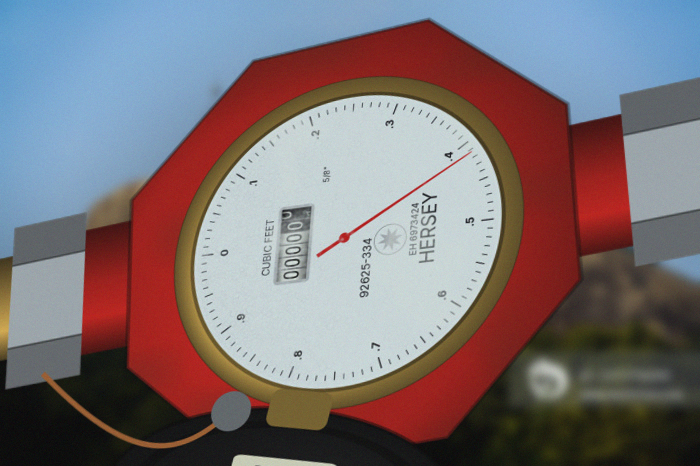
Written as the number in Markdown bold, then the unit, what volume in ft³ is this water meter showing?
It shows **0.41** ft³
